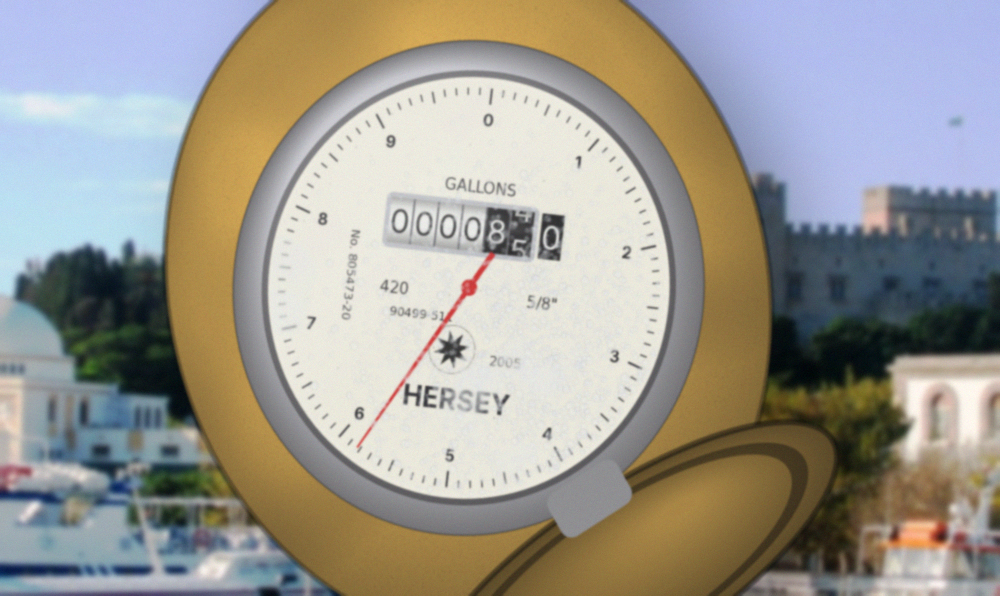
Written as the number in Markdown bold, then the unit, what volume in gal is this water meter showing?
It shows **845.8** gal
